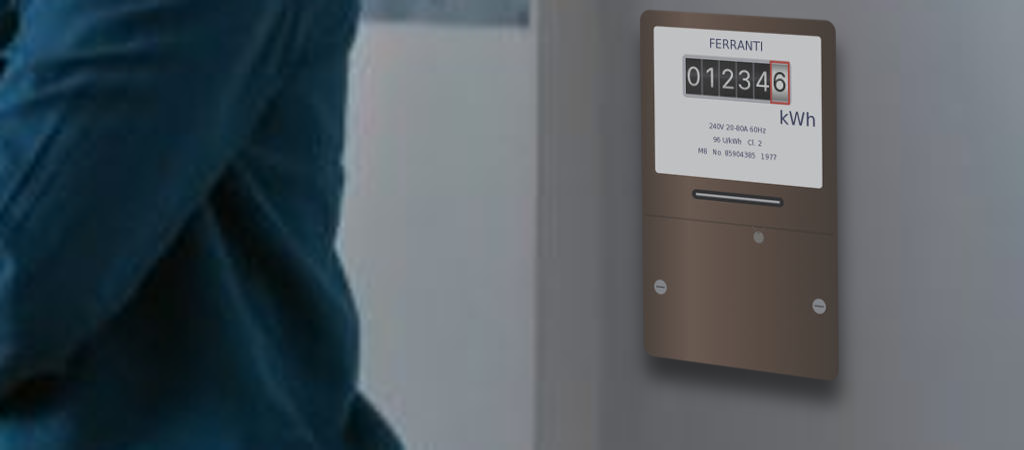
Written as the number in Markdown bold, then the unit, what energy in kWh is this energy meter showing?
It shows **1234.6** kWh
